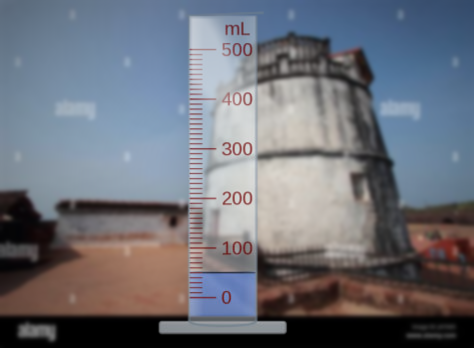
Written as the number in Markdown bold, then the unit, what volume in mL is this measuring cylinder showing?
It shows **50** mL
